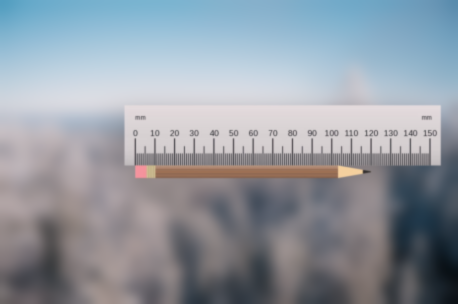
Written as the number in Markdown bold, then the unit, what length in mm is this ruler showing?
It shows **120** mm
